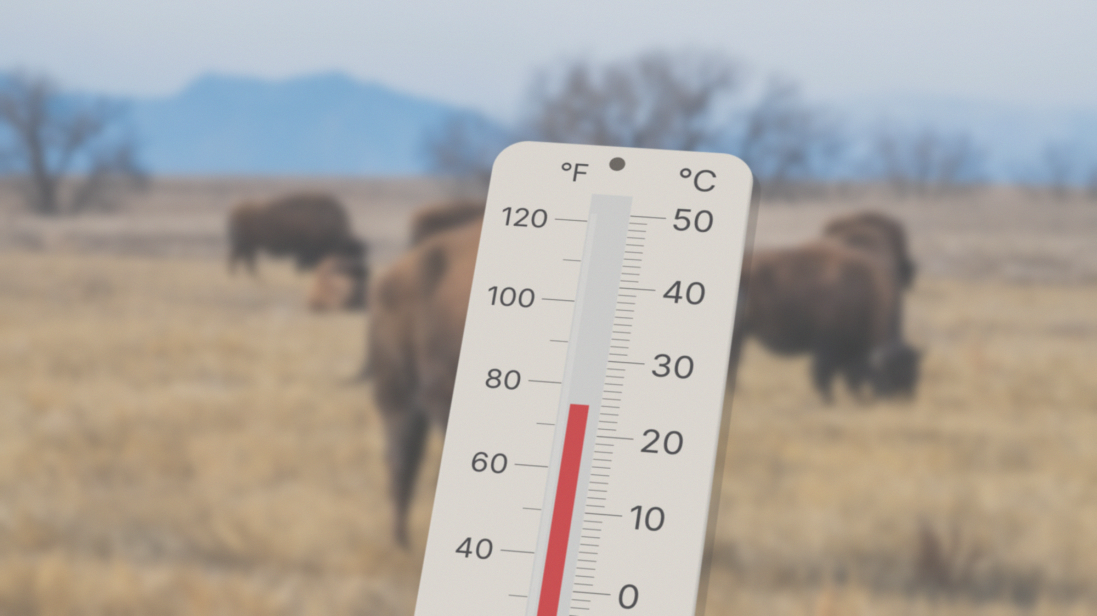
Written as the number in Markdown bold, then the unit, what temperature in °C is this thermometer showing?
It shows **24** °C
